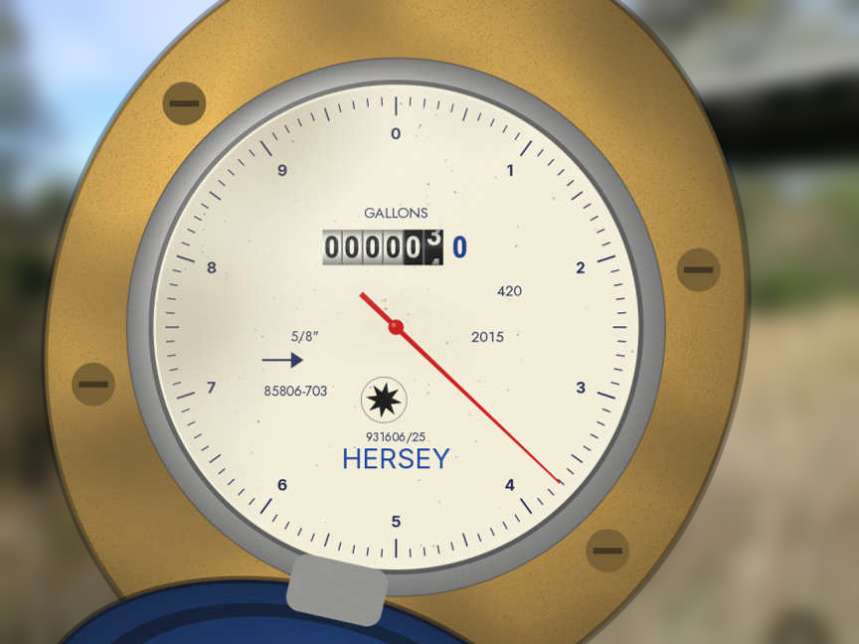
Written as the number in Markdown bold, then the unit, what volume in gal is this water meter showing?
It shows **33.7** gal
